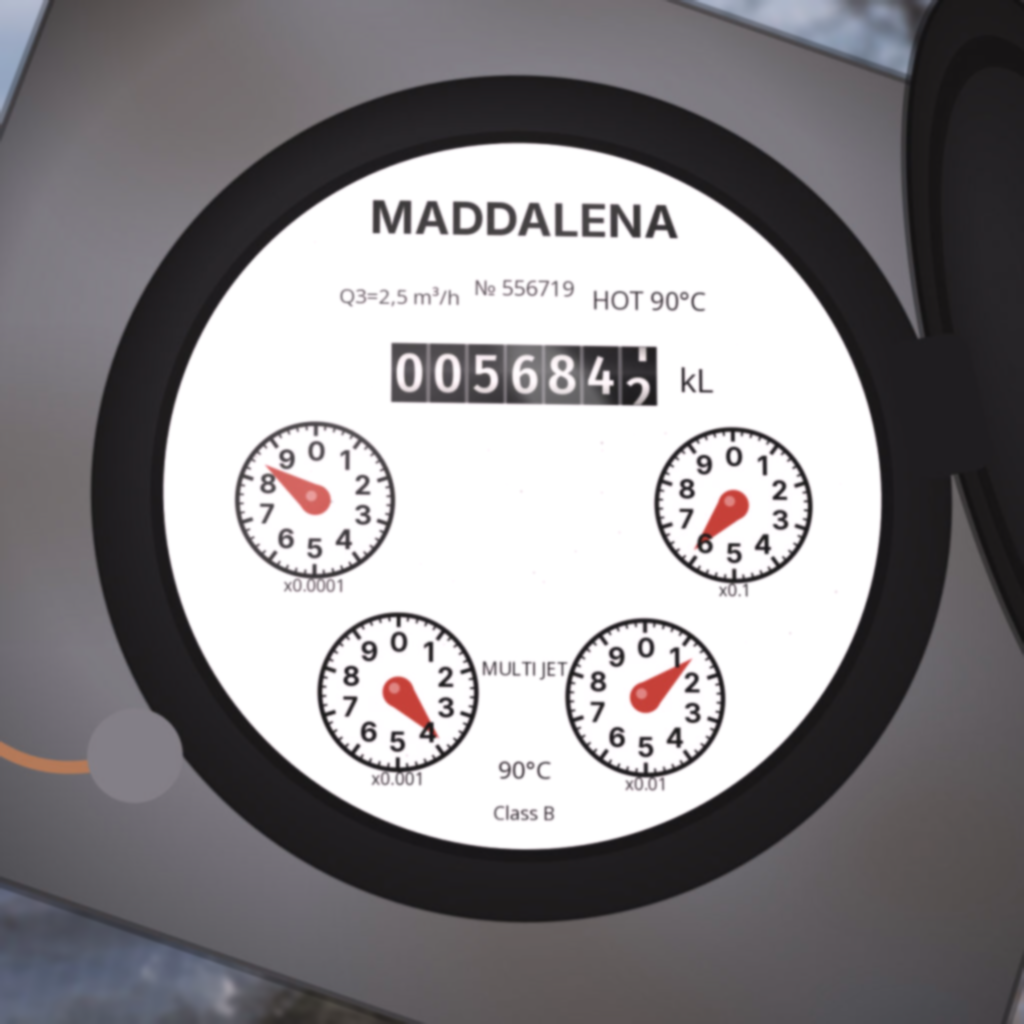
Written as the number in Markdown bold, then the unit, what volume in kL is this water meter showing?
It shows **56841.6138** kL
